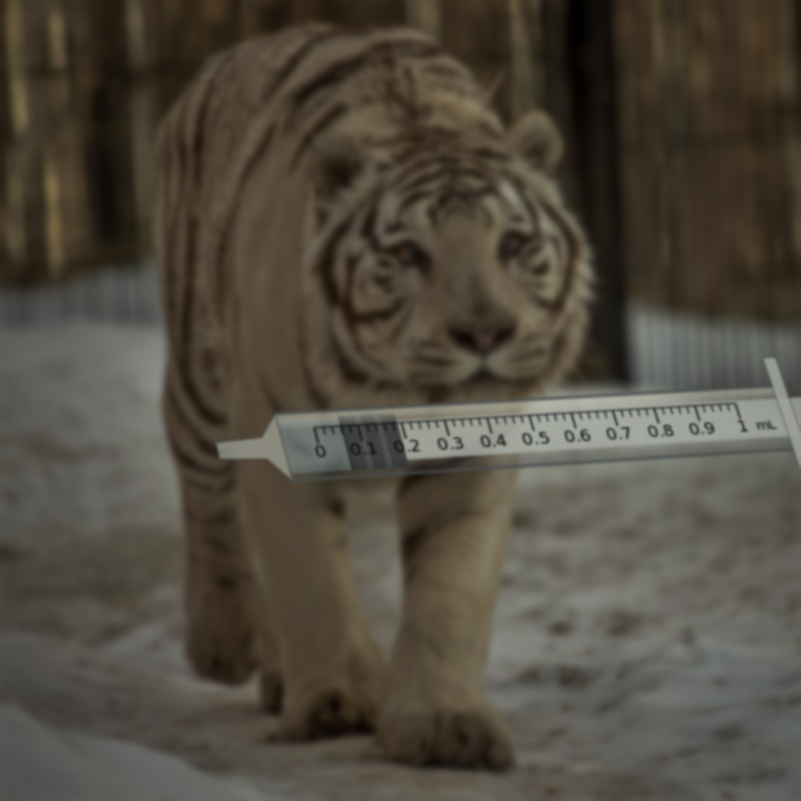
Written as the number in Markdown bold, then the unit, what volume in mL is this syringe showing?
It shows **0.06** mL
